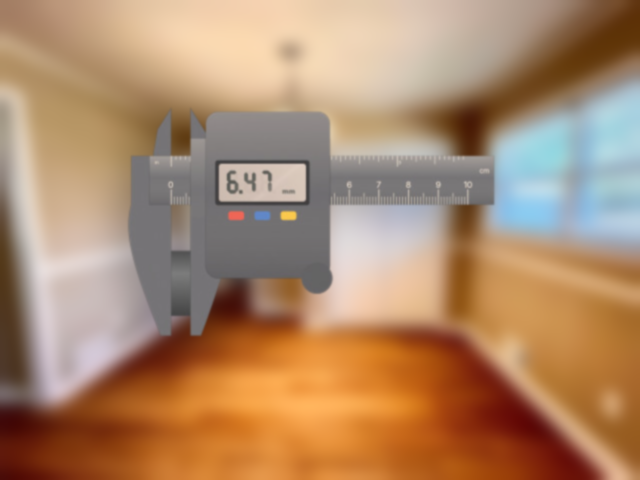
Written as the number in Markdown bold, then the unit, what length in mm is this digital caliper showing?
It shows **6.47** mm
